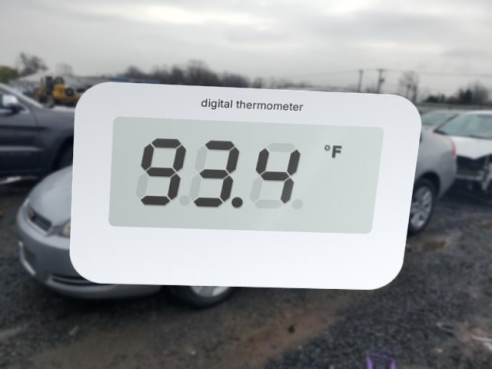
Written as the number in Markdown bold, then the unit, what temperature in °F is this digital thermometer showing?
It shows **93.4** °F
